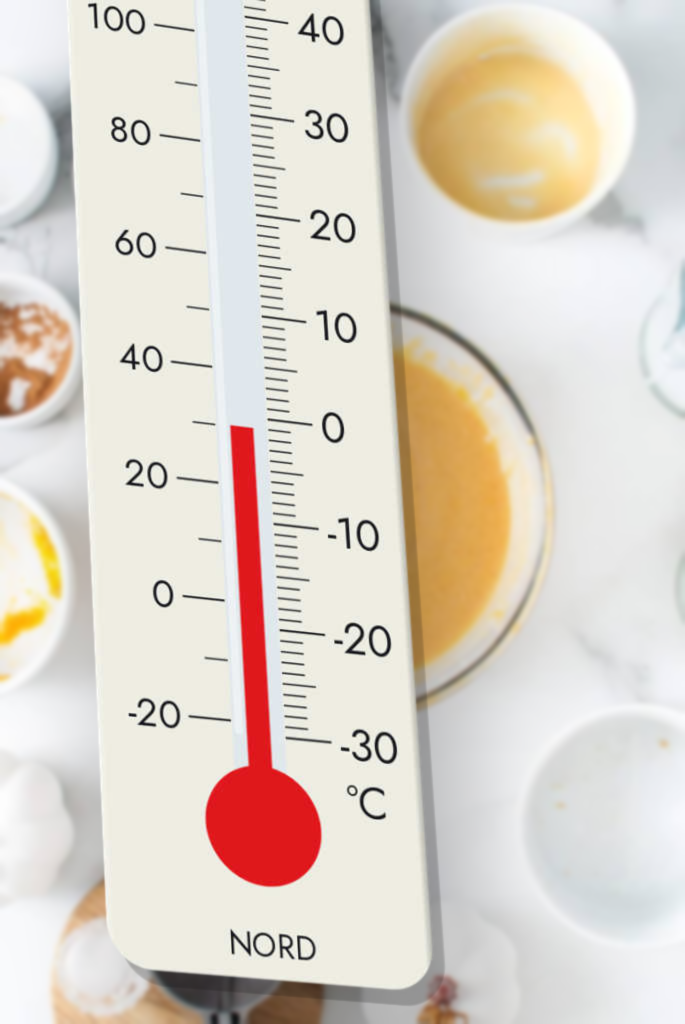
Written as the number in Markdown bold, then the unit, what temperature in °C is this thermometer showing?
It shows **-1** °C
